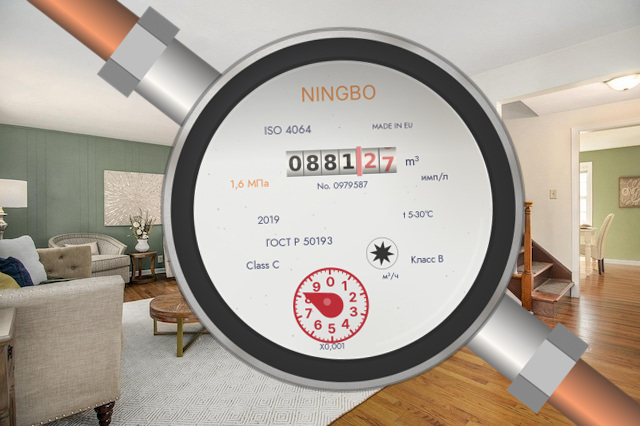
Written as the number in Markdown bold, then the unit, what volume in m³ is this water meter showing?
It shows **881.268** m³
